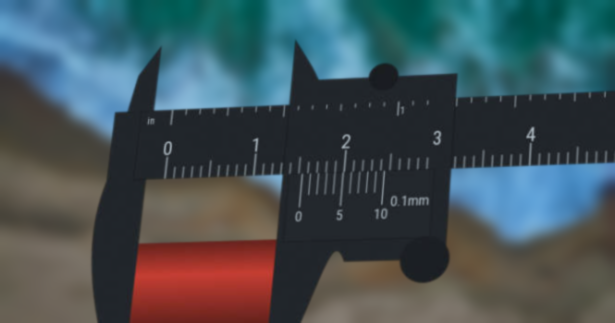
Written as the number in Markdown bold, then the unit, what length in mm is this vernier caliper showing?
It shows **15.4** mm
